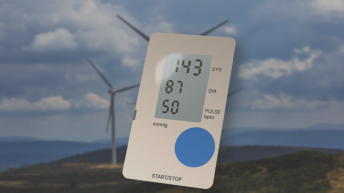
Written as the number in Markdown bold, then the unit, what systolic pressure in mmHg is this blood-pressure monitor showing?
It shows **143** mmHg
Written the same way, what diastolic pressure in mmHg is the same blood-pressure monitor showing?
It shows **87** mmHg
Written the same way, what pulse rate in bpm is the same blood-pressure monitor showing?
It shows **50** bpm
